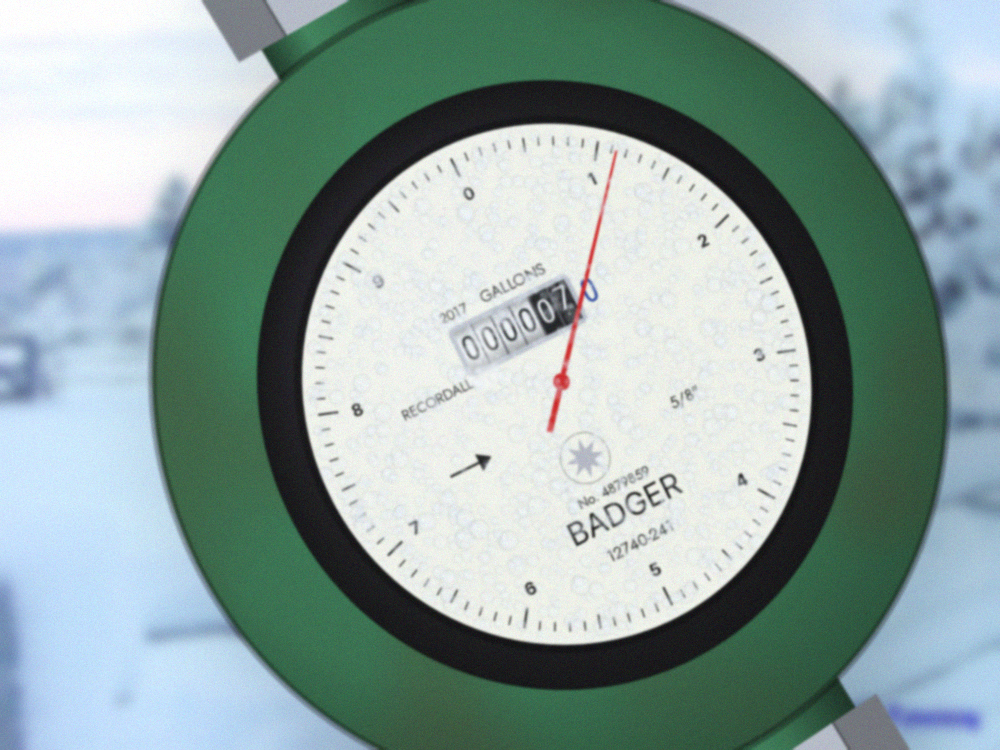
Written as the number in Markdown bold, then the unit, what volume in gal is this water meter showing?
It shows **71.1** gal
